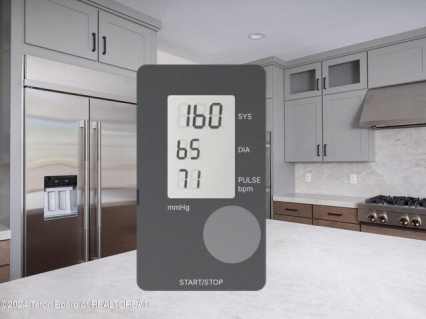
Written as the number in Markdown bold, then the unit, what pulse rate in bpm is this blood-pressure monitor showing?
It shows **71** bpm
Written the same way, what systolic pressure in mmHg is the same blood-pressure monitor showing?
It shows **160** mmHg
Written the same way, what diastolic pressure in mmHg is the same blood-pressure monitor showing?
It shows **65** mmHg
